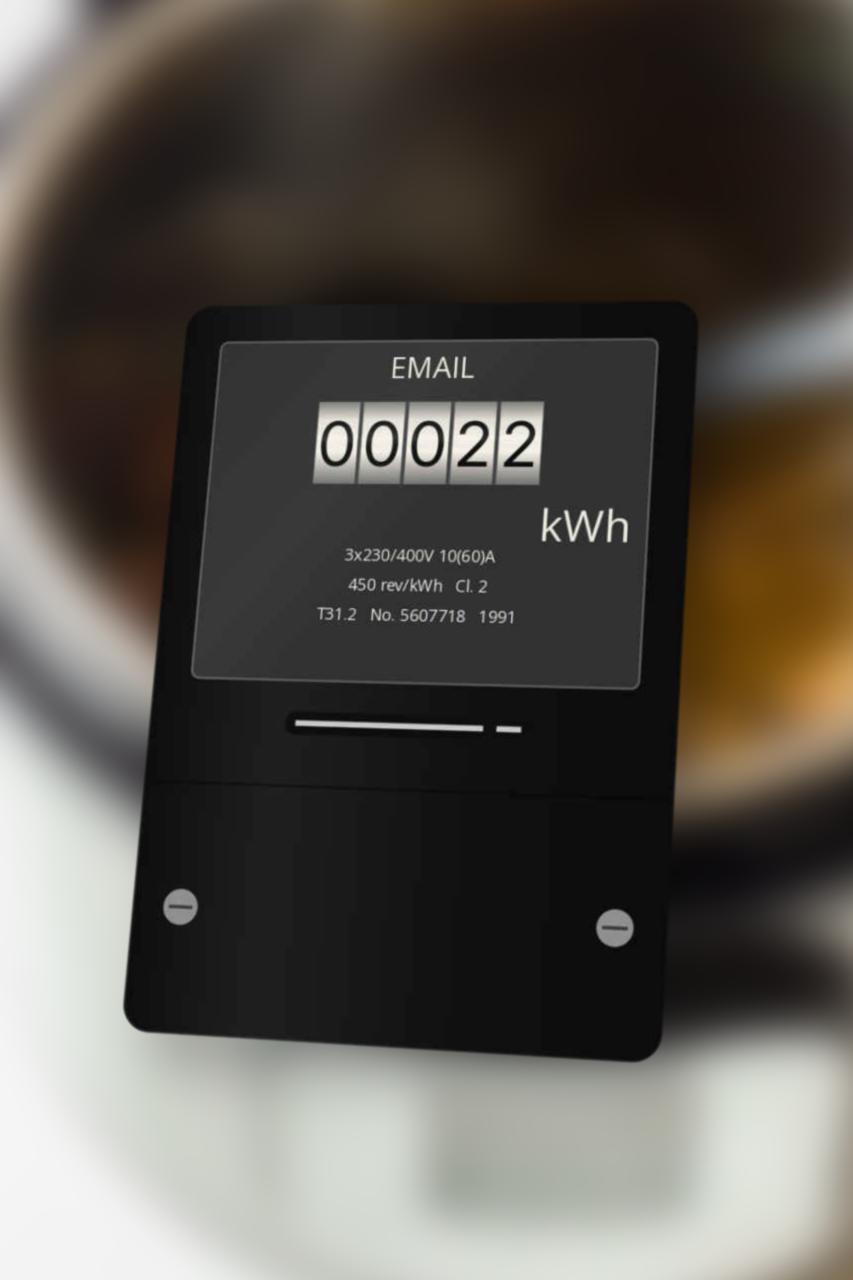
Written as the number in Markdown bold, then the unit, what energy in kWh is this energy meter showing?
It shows **22** kWh
